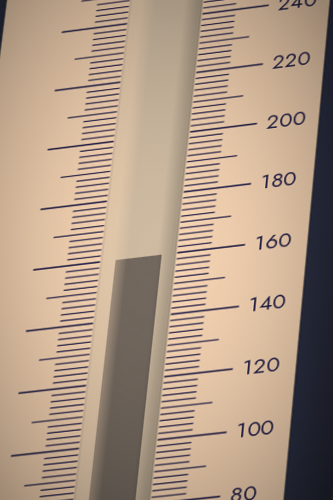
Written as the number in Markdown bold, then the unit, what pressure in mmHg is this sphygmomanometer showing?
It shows **160** mmHg
